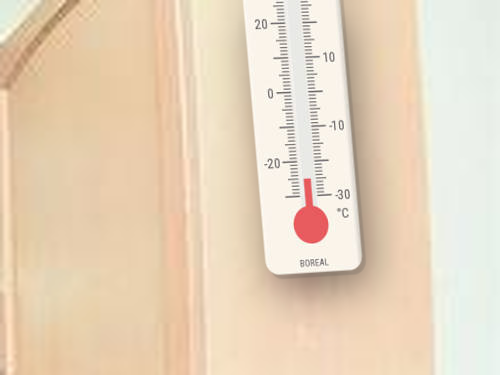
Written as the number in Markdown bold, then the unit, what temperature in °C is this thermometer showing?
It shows **-25** °C
